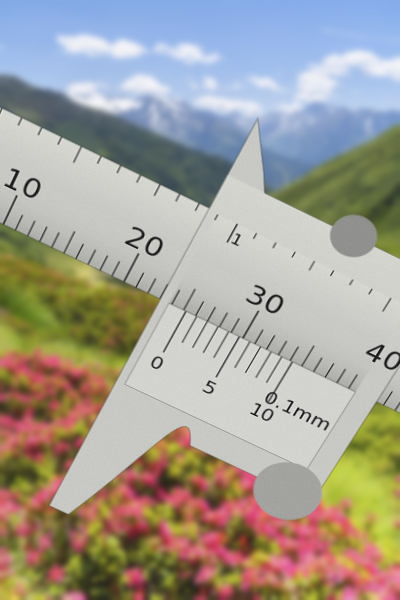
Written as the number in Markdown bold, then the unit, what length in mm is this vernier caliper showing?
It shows **25.2** mm
